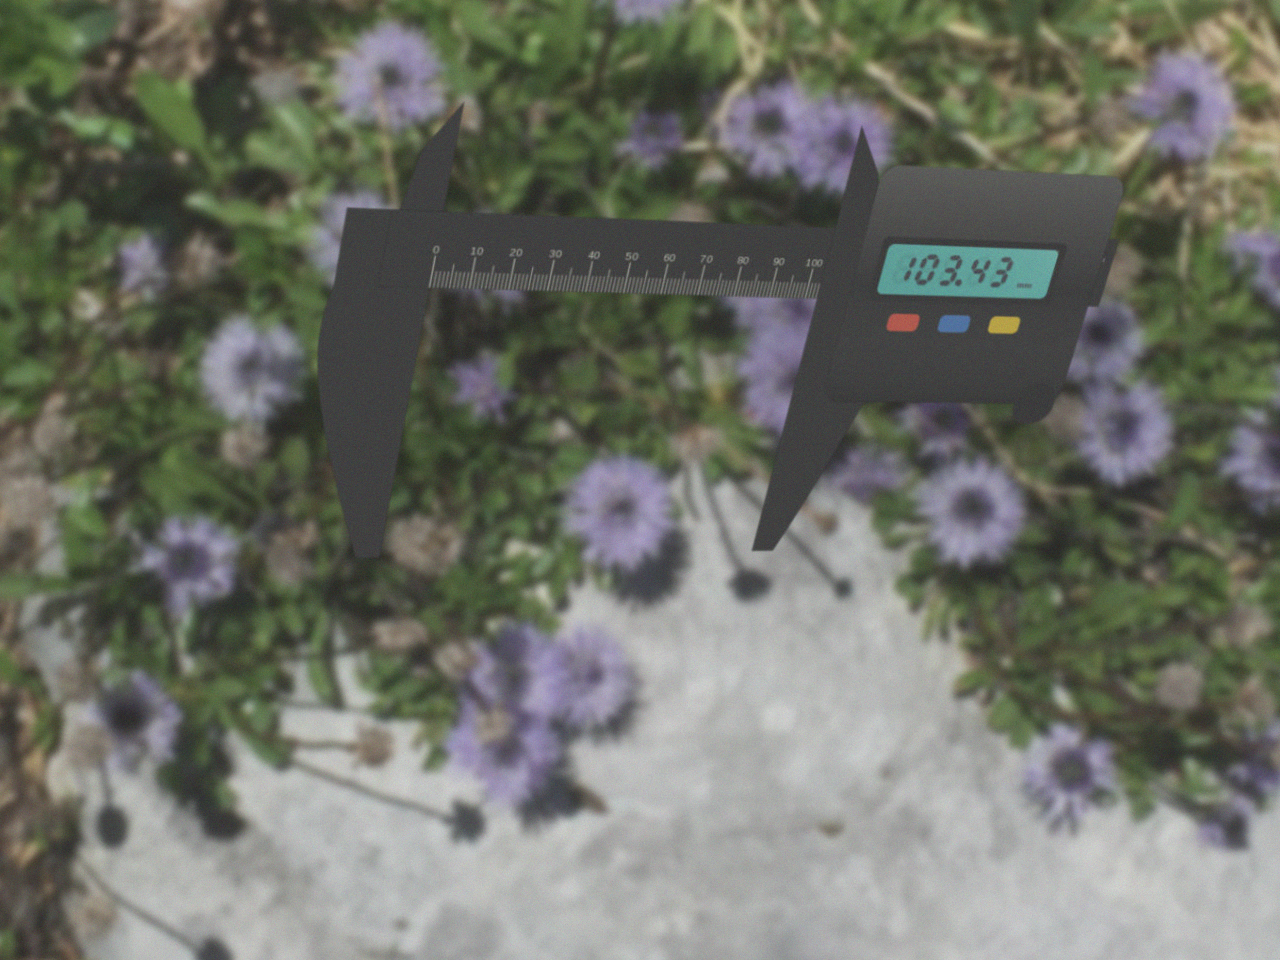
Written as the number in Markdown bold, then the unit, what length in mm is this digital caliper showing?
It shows **103.43** mm
